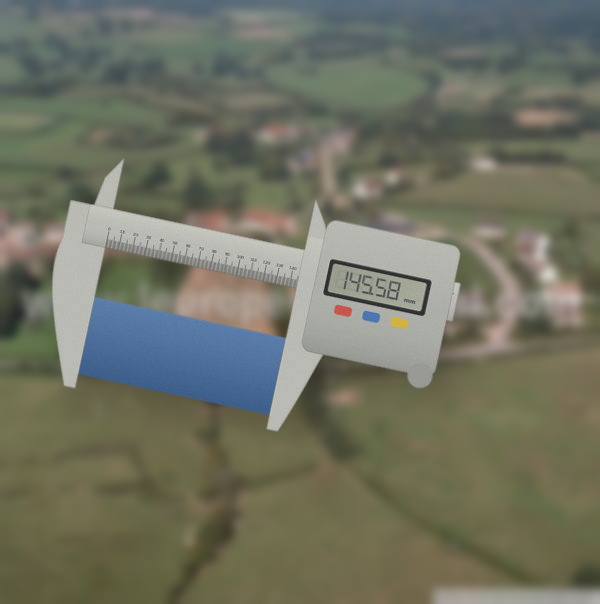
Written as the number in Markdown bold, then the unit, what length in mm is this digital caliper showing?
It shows **145.58** mm
